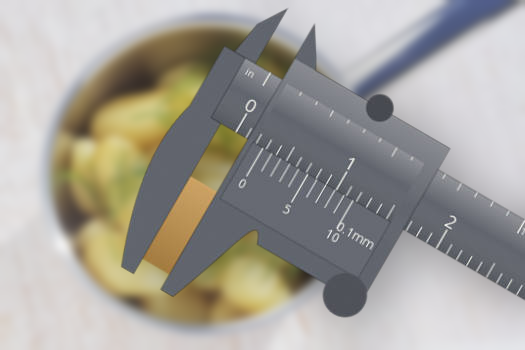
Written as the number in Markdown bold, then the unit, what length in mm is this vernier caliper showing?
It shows **2.7** mm
